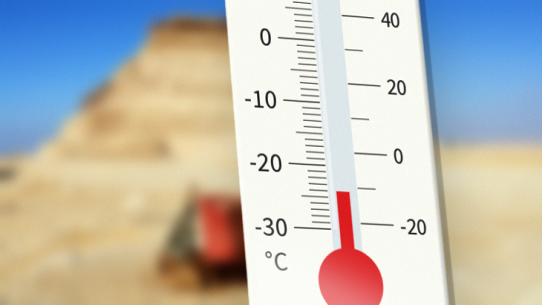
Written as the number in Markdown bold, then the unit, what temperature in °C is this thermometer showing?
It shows **-24** °C
